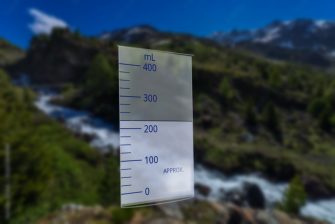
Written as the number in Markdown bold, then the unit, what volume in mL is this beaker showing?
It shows **225** mL
